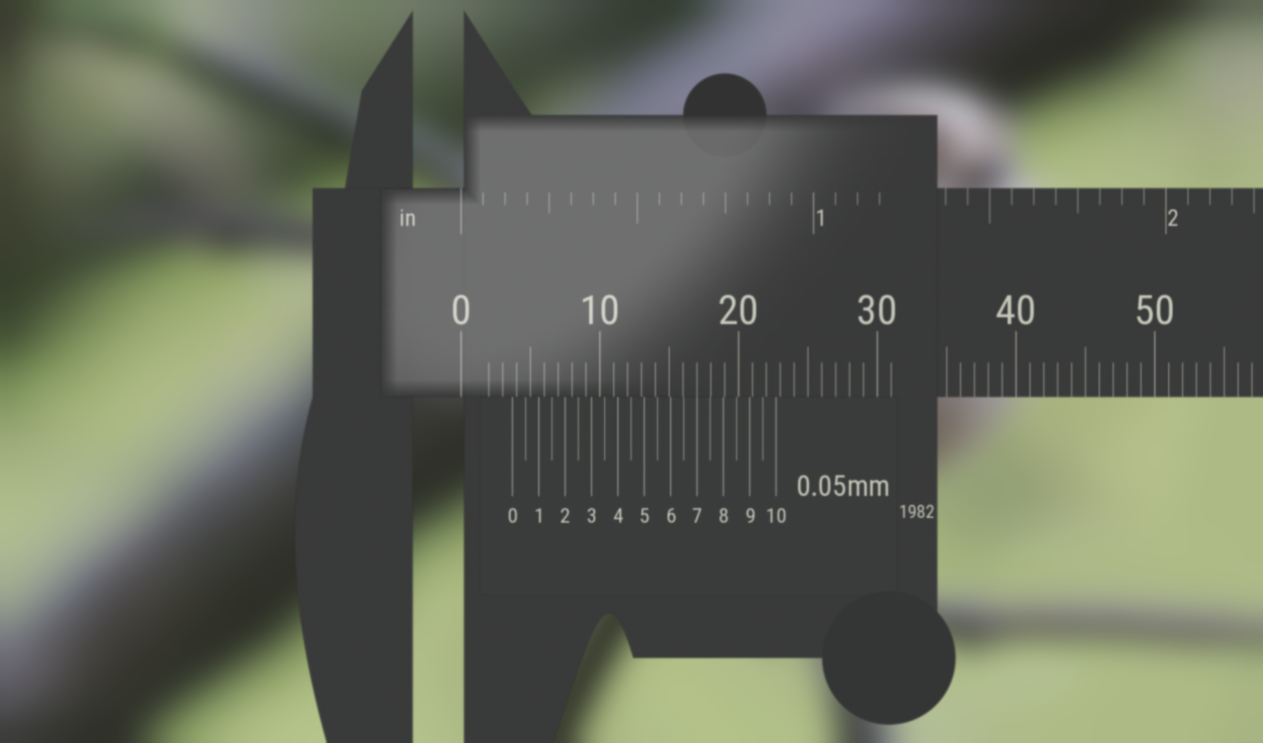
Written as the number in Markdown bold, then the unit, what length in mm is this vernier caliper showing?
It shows **3.7** mm
